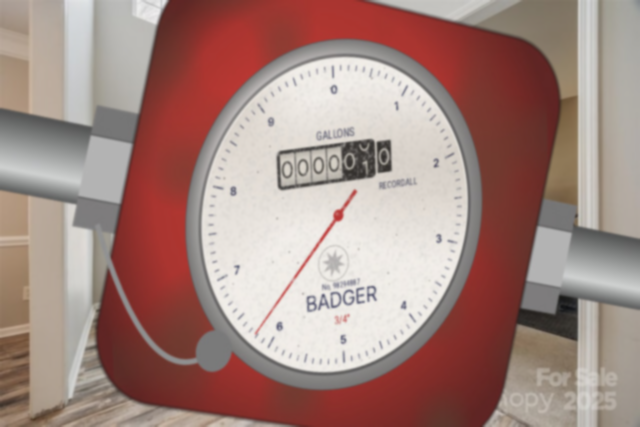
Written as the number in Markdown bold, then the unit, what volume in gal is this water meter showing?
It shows **6.2** gal
